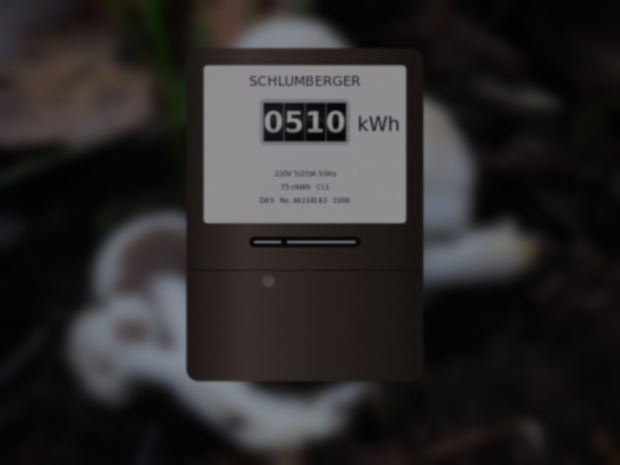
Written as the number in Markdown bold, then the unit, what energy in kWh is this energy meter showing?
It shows **510** kWh
